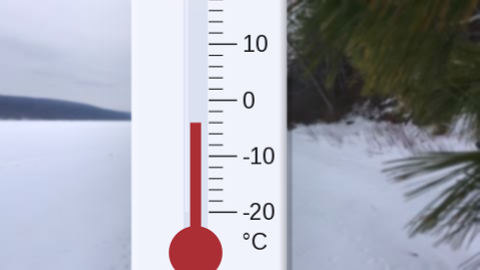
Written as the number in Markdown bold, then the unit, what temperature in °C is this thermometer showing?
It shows **-4** °C
